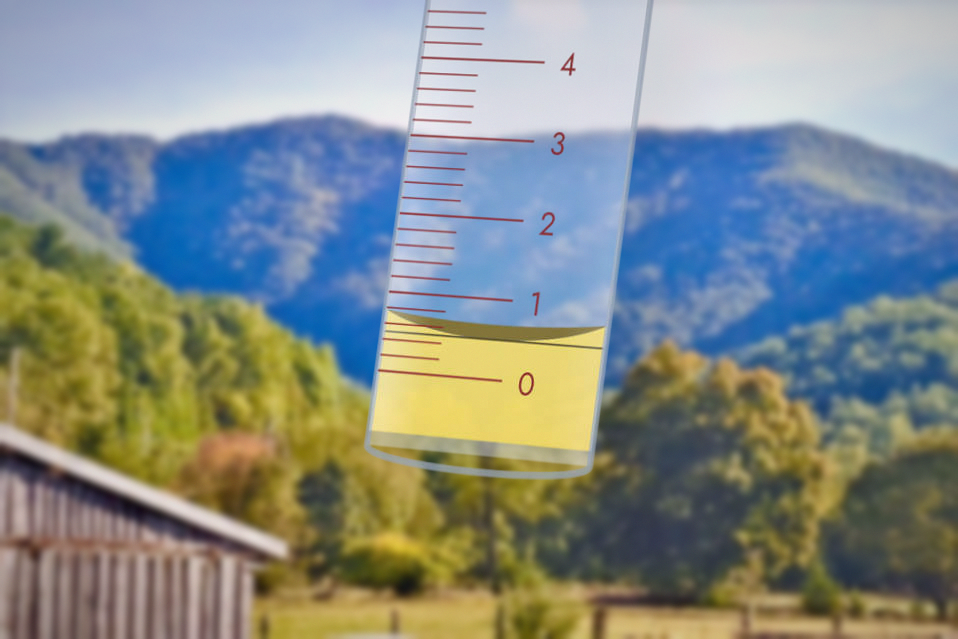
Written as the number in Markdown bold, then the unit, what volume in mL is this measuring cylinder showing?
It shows **0.5** mL
